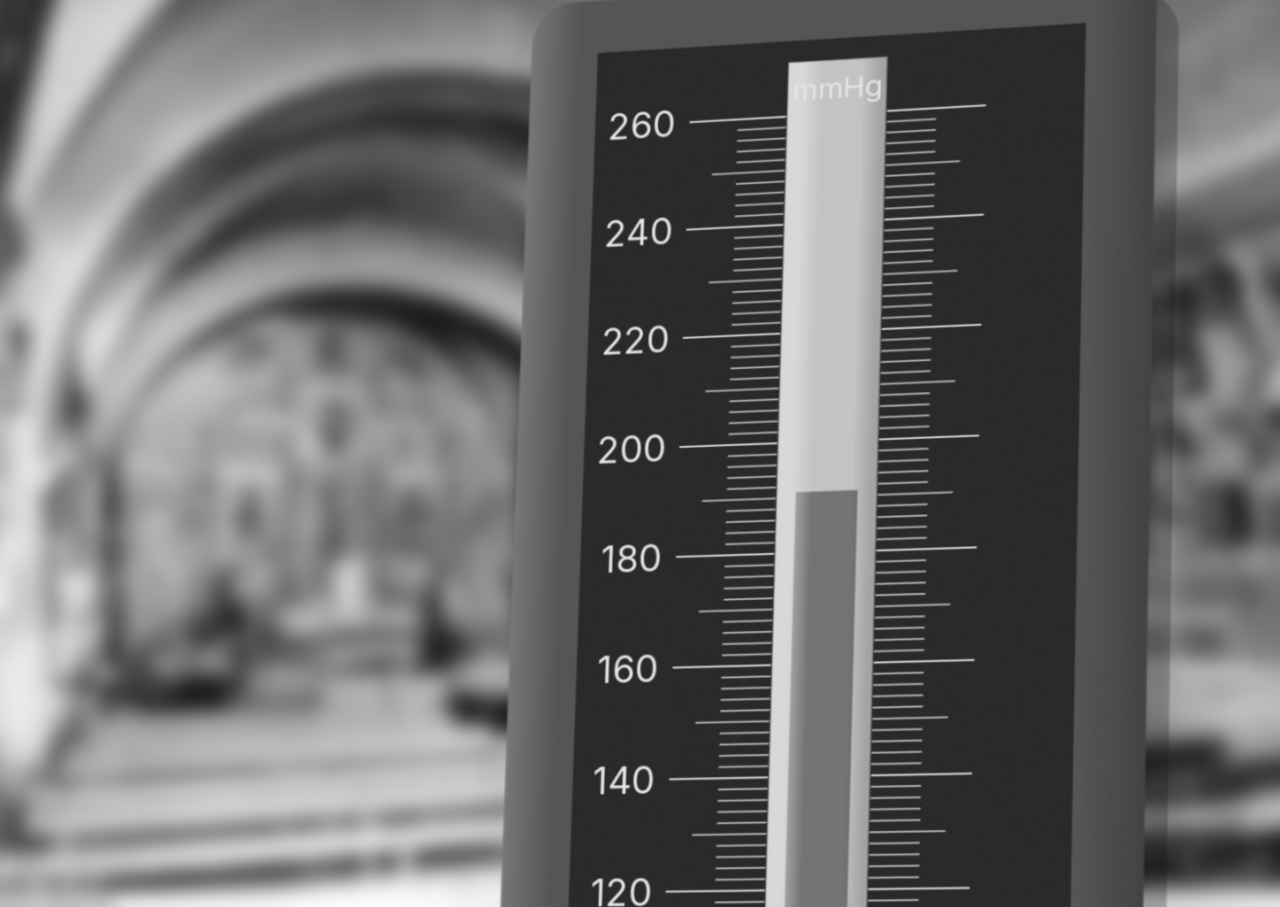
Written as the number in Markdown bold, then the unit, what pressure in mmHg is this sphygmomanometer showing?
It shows **191** mmHg
